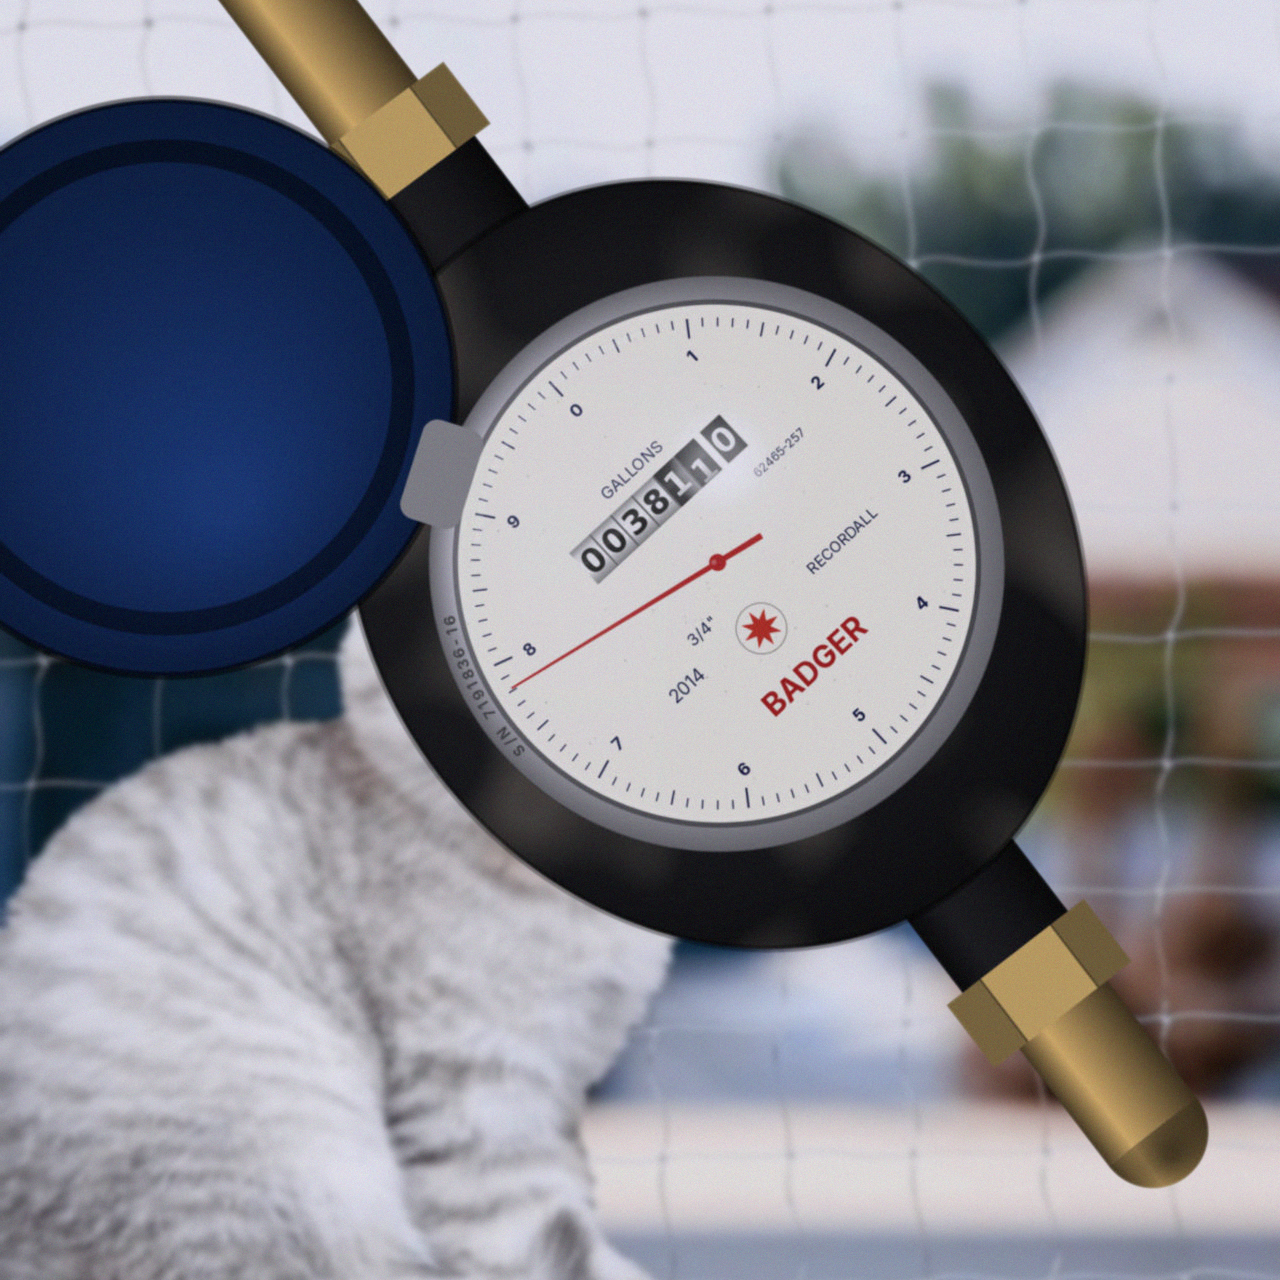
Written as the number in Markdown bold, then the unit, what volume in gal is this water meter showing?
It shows **38107.8** gal
